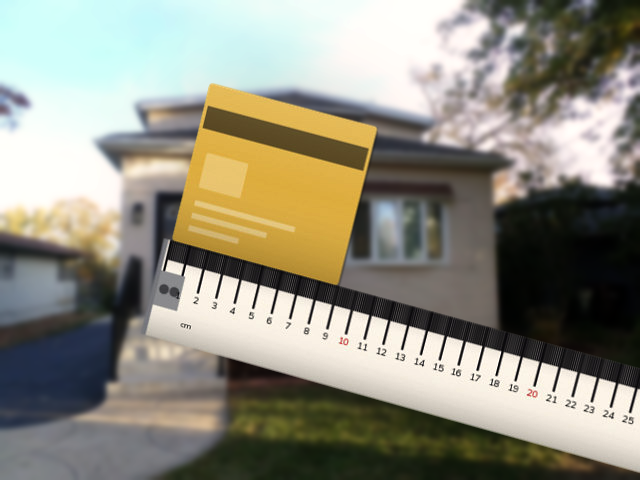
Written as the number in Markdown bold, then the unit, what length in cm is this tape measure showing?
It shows **9** cm
